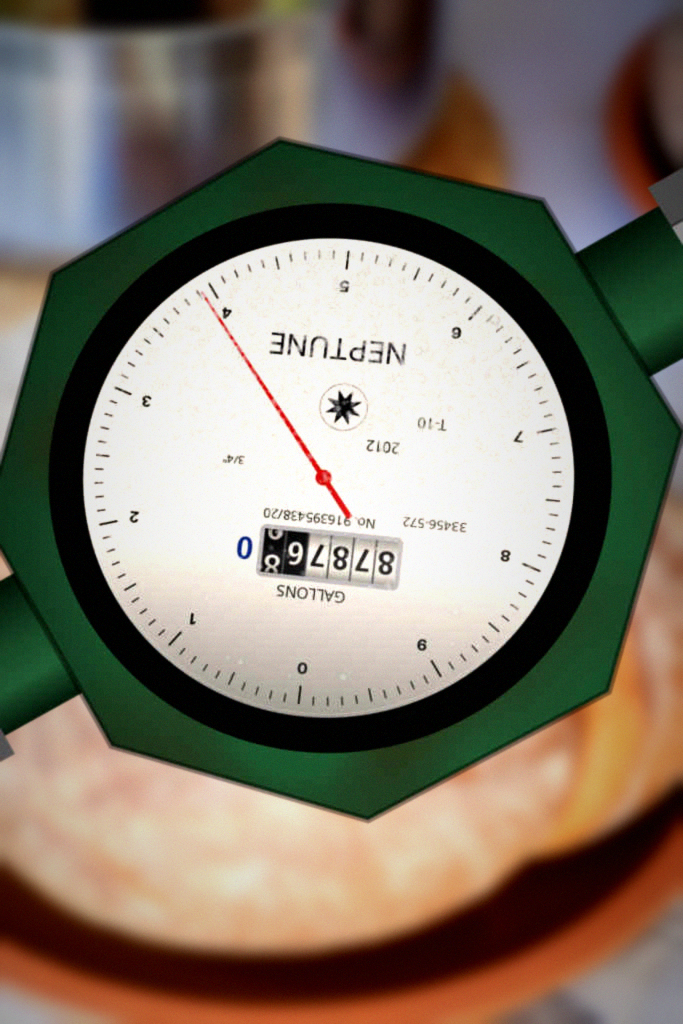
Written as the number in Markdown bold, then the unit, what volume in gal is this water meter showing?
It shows **8787683.9** gal
